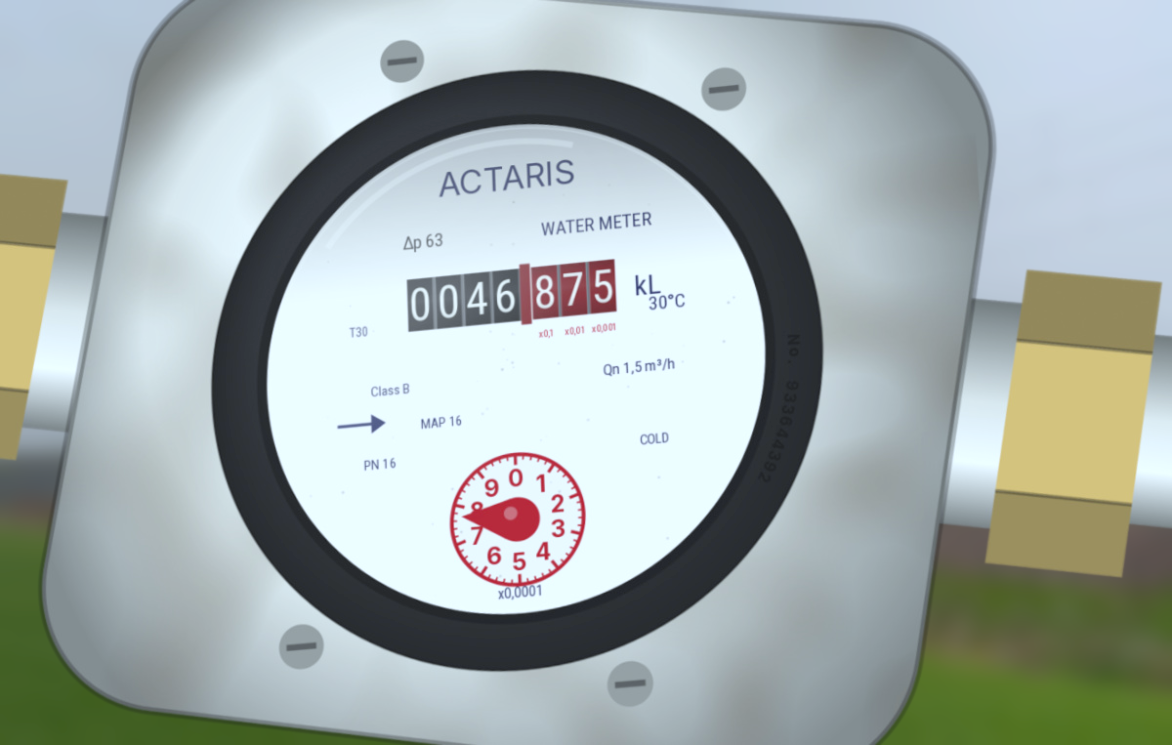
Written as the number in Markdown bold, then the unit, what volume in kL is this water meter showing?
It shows **46.8757** kL
